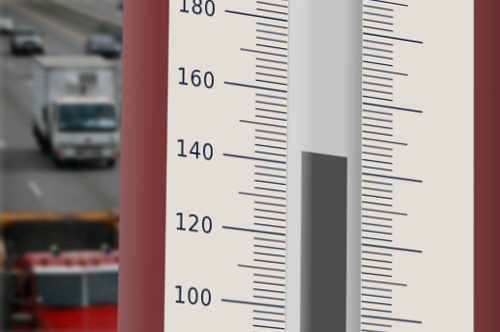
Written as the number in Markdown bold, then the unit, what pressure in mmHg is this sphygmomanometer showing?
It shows **144** mmHg
